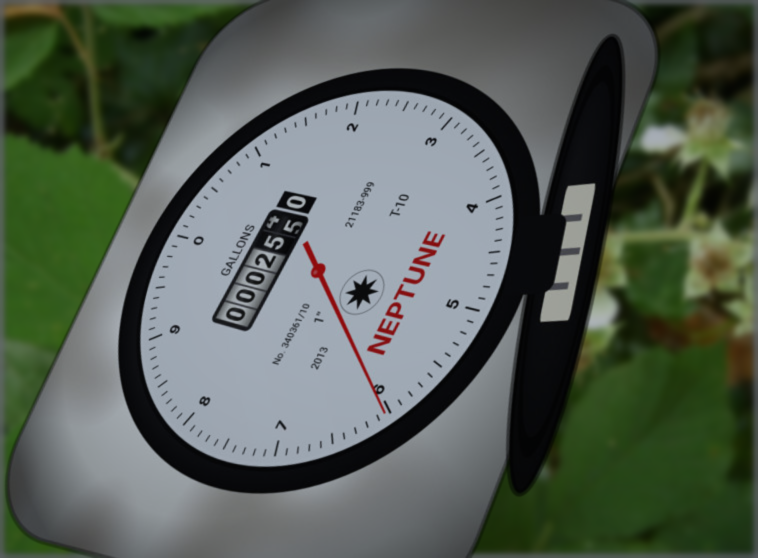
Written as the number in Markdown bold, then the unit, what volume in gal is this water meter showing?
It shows **2546.0** gal
